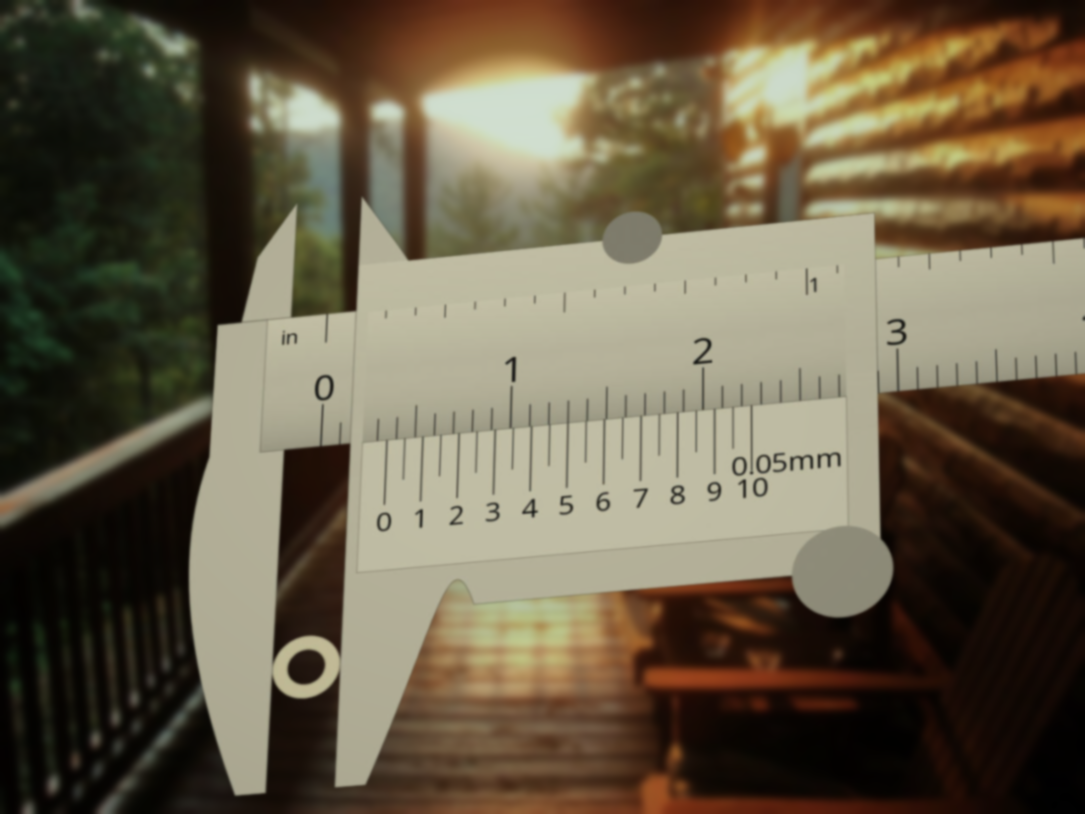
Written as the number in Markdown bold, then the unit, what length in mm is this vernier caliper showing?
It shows **3.5** mm
